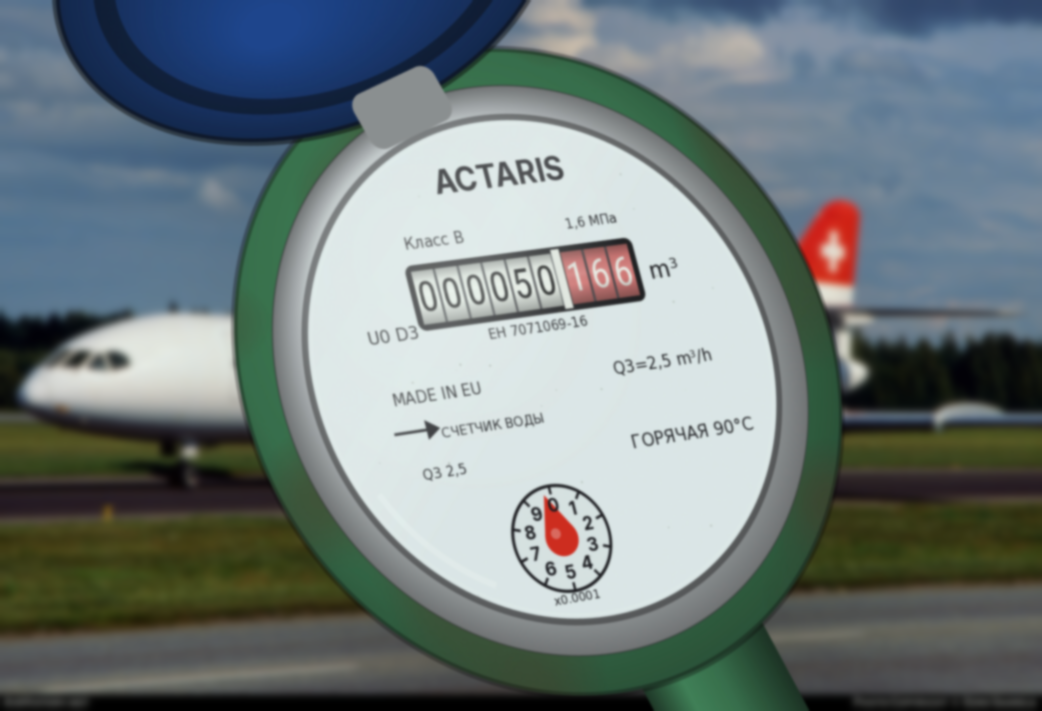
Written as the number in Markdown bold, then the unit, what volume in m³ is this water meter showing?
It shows **50.1659** m³
